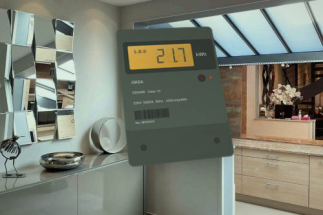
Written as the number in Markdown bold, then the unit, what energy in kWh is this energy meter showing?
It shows **21.7** kWh
